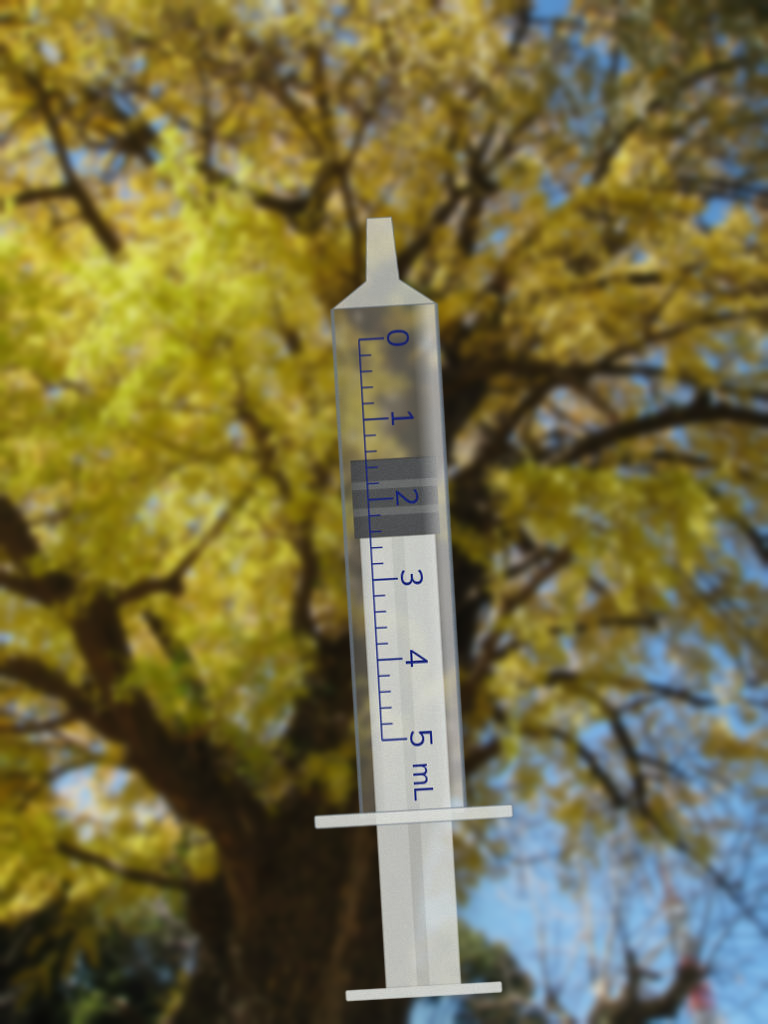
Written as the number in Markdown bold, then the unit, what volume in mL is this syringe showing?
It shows **1.5** mL
